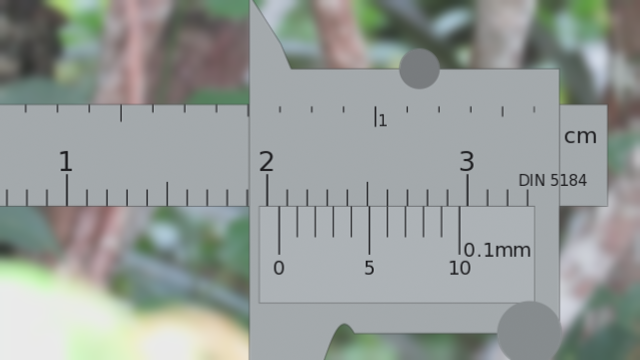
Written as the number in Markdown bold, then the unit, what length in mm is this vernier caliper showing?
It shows **20.6** mm
